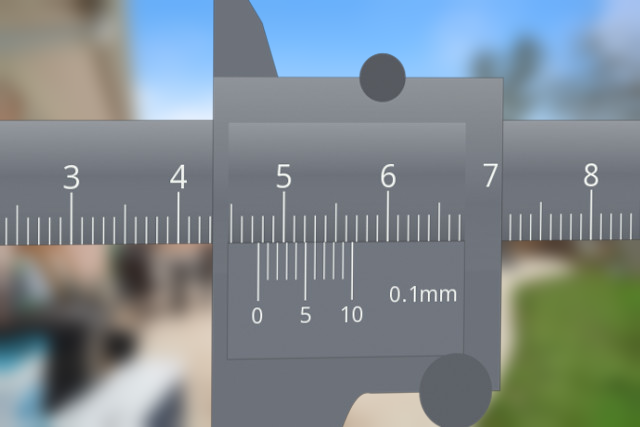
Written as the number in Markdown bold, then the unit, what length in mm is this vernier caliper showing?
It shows **47.6** mm
